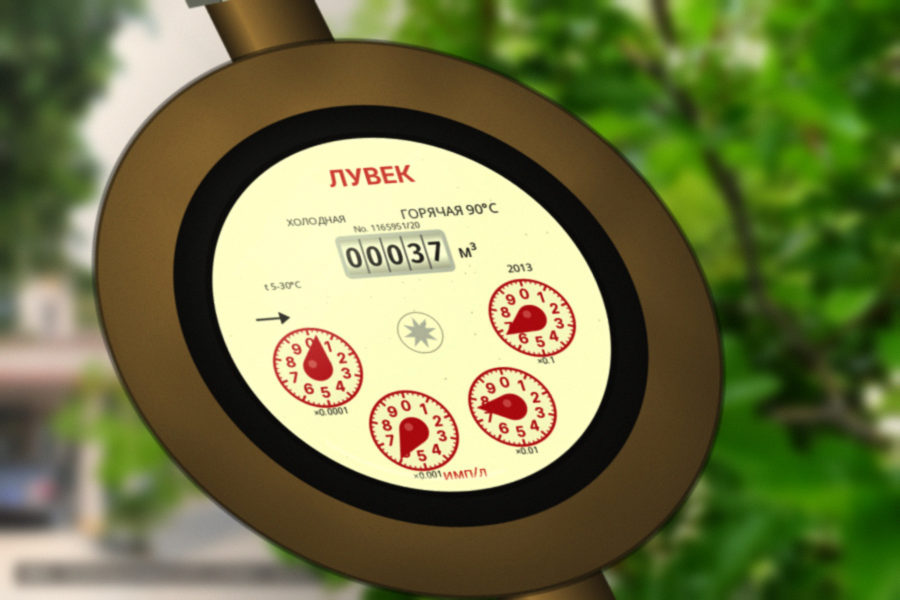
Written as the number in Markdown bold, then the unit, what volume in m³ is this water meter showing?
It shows **37.6760** m³
